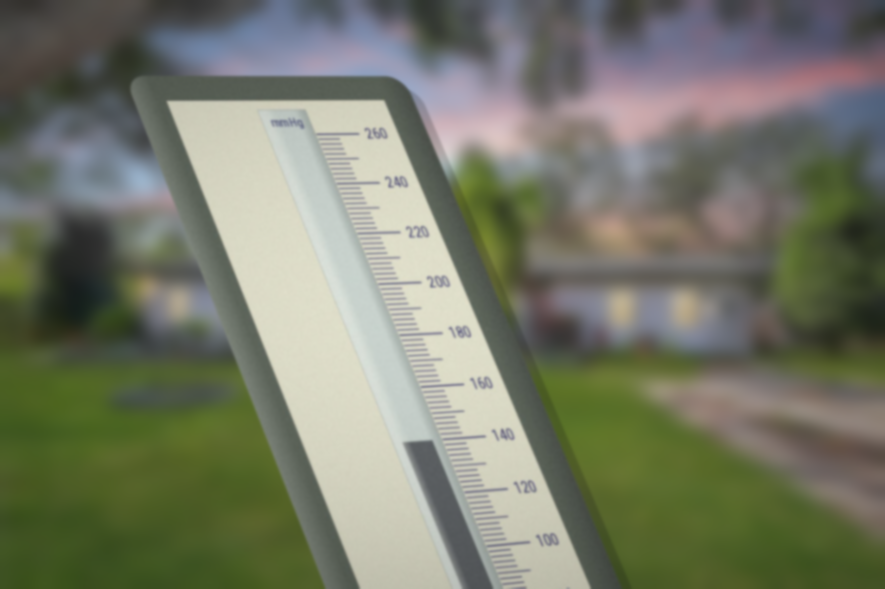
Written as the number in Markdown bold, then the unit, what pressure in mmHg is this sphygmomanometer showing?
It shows **140** mmHg
